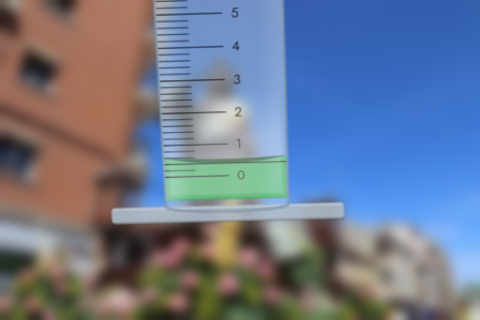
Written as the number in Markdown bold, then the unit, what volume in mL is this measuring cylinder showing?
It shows **0.4** mL
